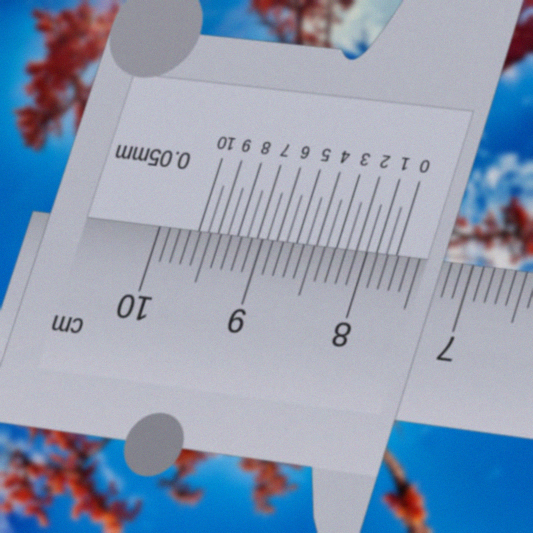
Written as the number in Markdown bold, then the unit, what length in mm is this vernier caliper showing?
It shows **77.2** mm
